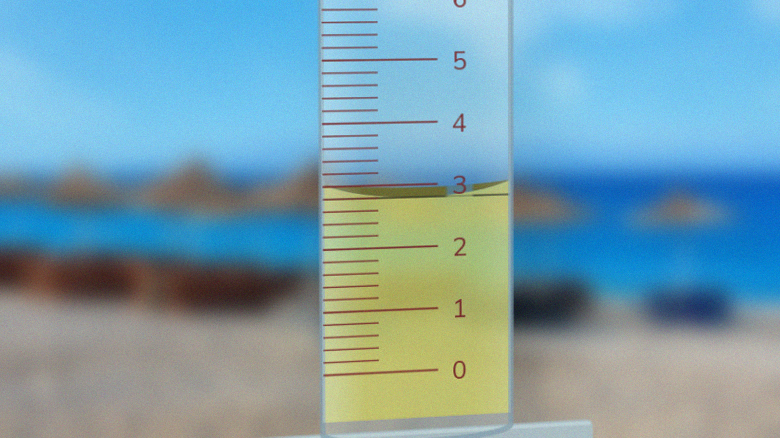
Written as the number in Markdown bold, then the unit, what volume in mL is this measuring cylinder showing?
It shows **2.8** mL
